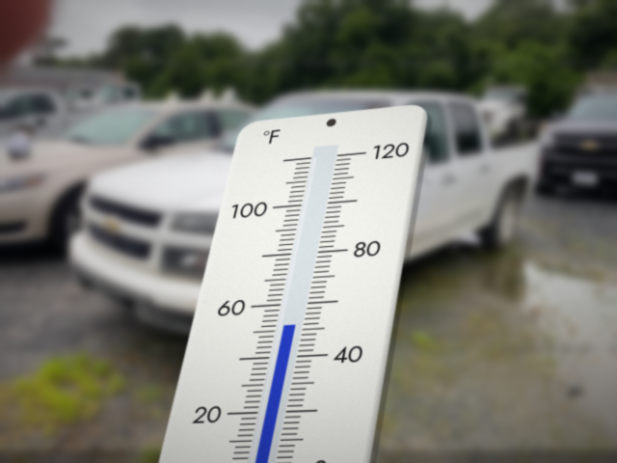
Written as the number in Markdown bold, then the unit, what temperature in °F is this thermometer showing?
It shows **52** °F
